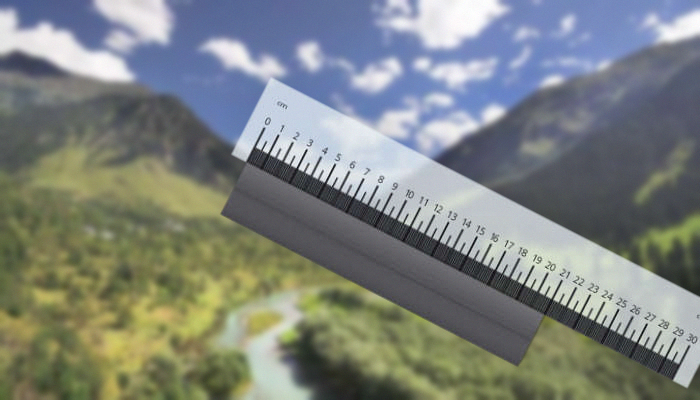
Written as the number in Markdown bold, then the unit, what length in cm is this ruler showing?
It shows **21** cm
